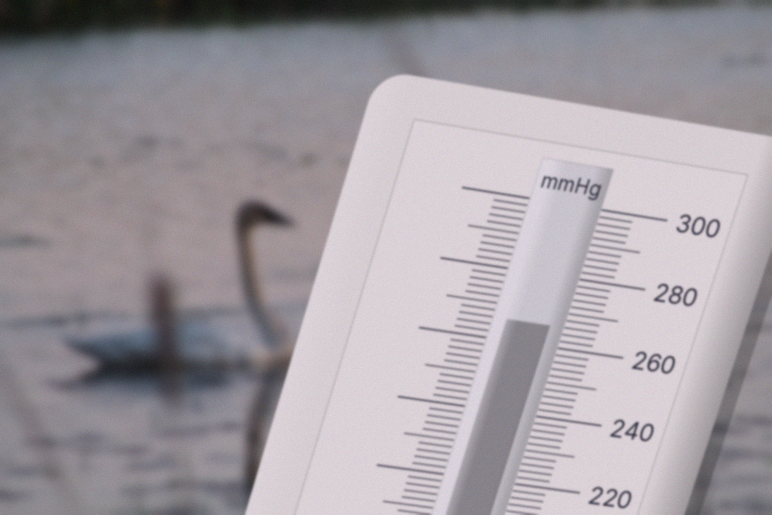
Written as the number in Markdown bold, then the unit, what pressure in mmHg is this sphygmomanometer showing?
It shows **266** mmHg
